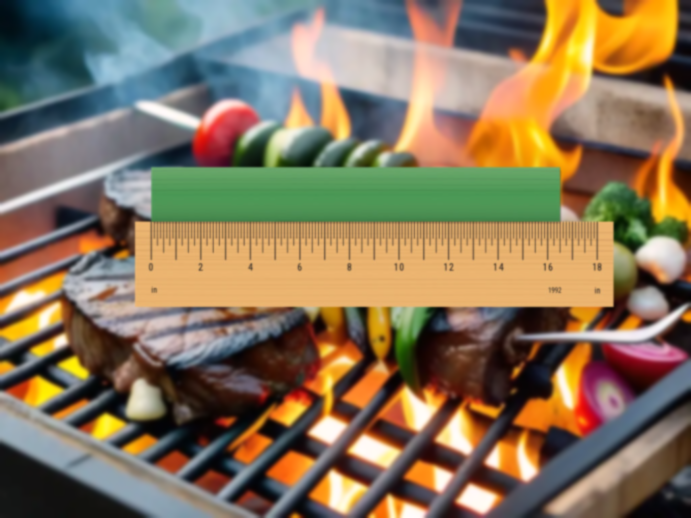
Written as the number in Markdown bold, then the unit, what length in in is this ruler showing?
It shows **16.5** in
